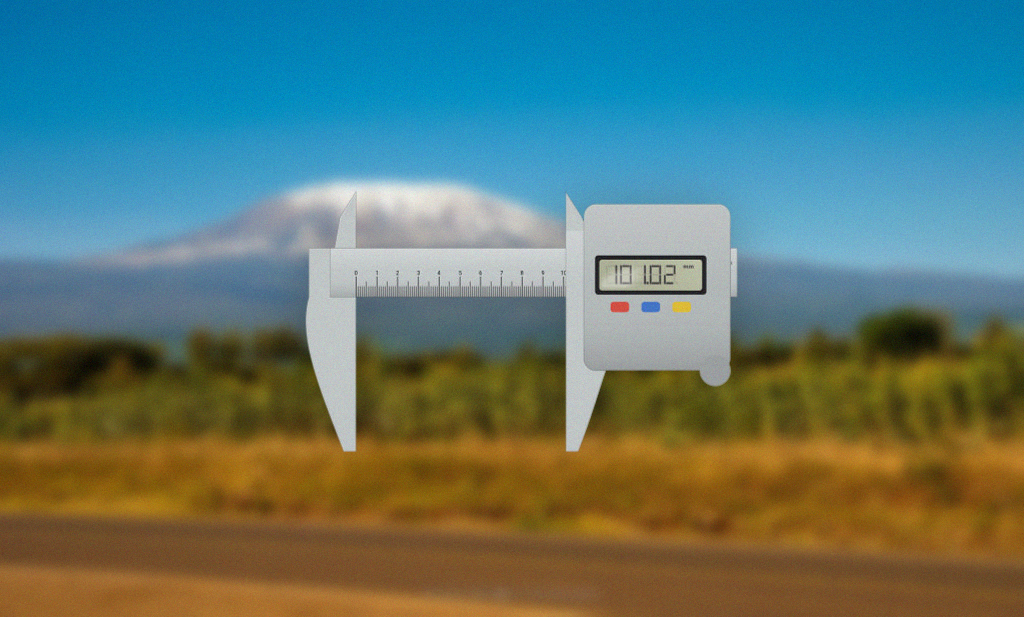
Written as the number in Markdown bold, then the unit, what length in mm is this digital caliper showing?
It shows **101.02** mm
